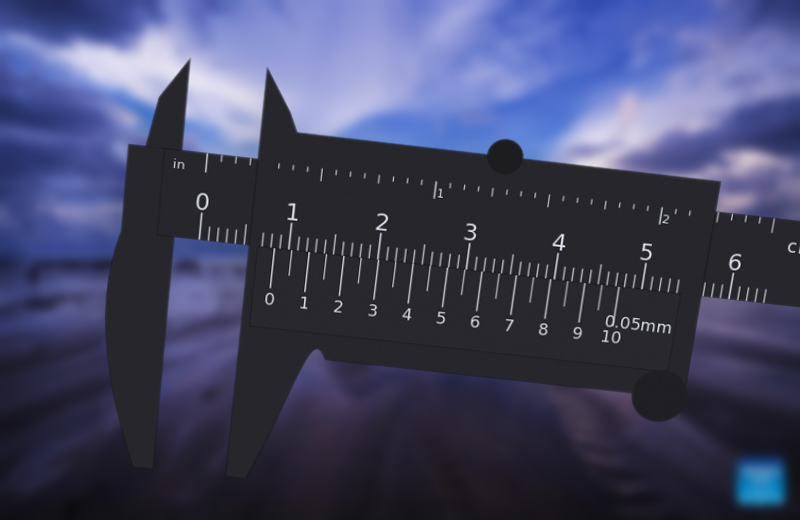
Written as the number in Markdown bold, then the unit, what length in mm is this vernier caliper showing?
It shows **8.4** mm
